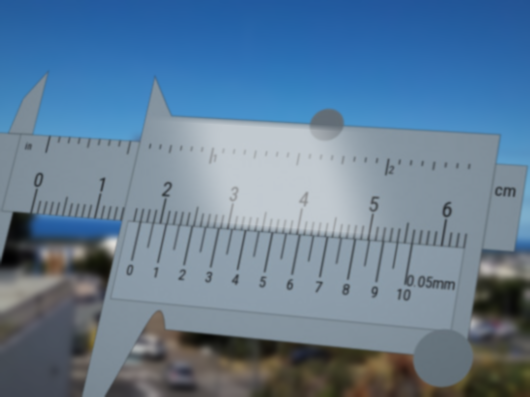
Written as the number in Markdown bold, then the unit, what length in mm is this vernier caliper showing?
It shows **17.0** mm
